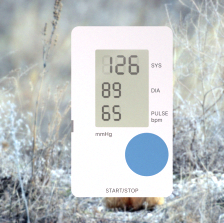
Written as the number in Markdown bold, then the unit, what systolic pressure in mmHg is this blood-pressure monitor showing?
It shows **126** mmHg
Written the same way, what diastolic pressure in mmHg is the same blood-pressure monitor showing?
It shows **89** mmHg
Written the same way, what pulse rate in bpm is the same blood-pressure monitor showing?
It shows **65** bpm
